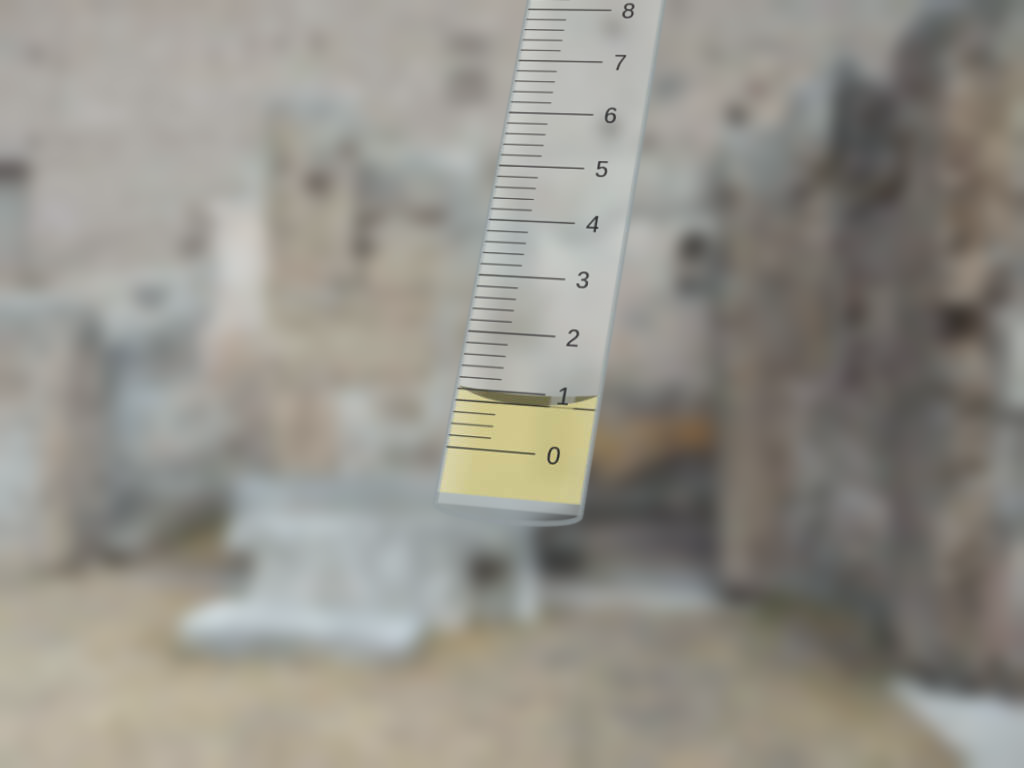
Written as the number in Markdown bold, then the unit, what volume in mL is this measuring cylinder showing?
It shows **0.8** mL
